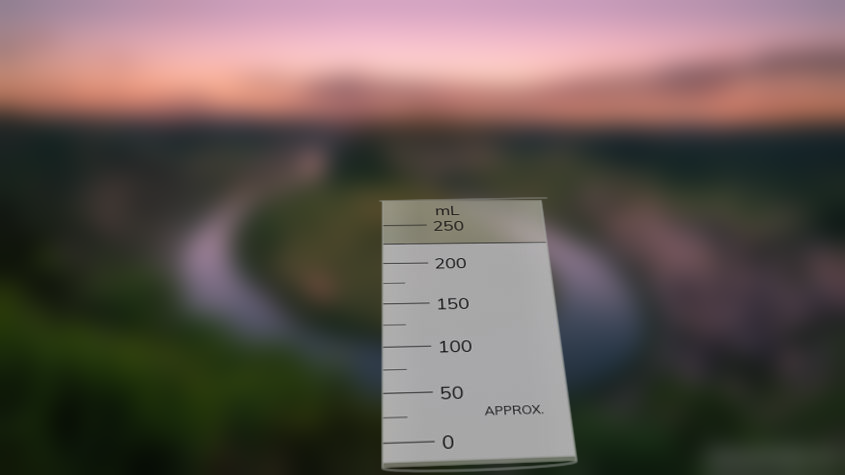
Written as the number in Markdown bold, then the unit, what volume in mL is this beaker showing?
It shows **225** mL
